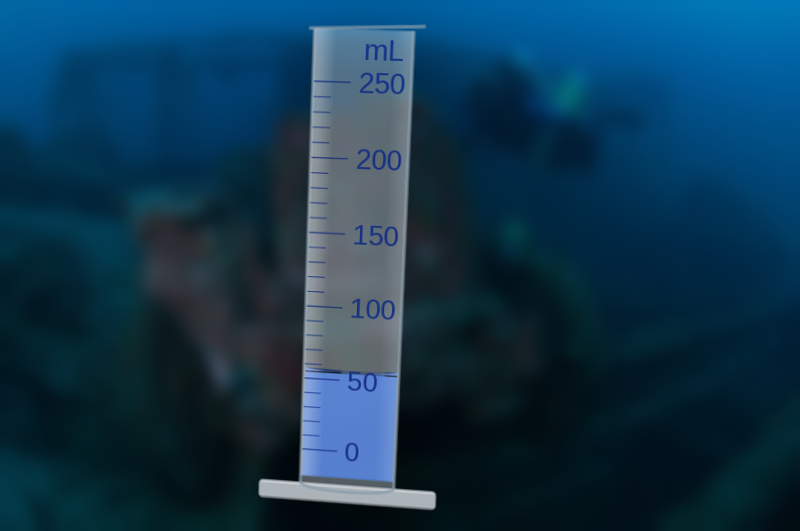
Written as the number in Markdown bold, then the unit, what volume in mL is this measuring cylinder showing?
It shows **55** mL
